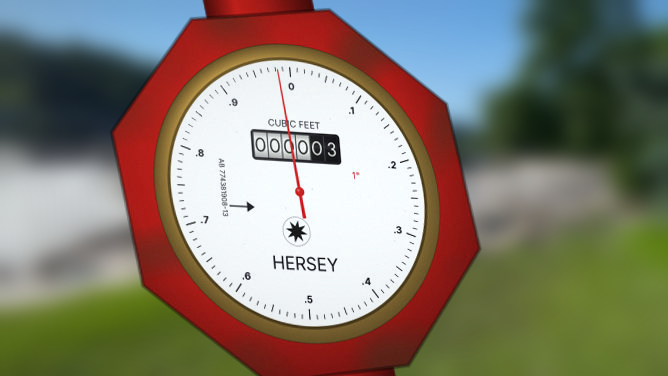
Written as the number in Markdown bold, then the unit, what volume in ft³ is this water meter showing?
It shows **2.98** ft³
